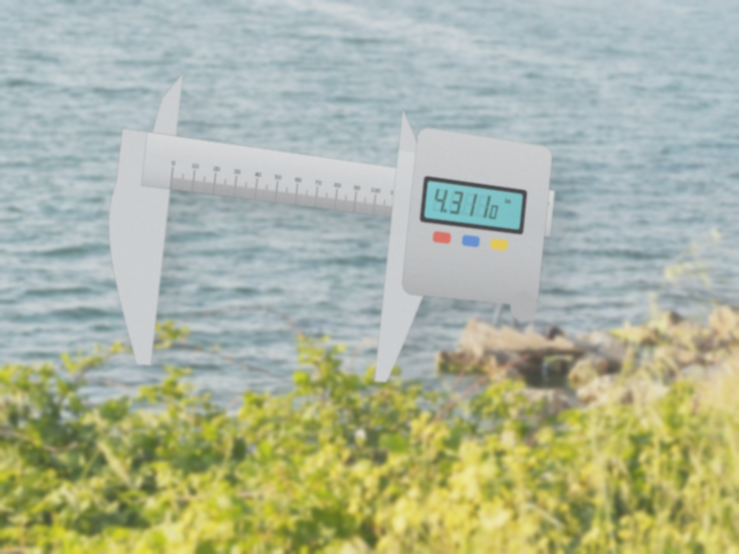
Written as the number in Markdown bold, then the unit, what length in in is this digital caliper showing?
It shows **4.3110** in
